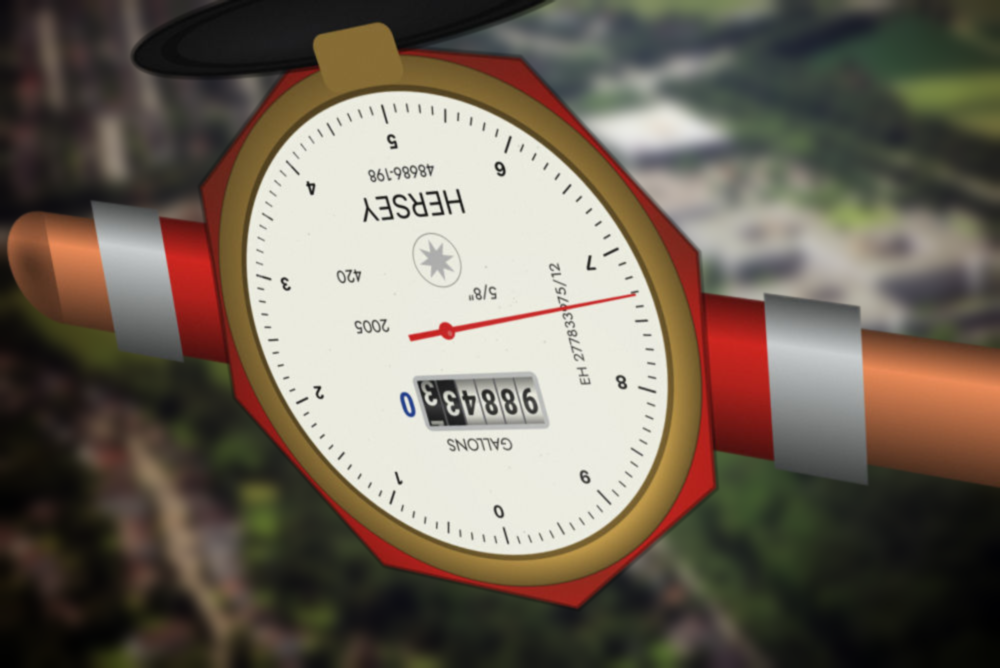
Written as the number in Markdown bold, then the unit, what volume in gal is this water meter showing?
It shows **9884327.3** gal
